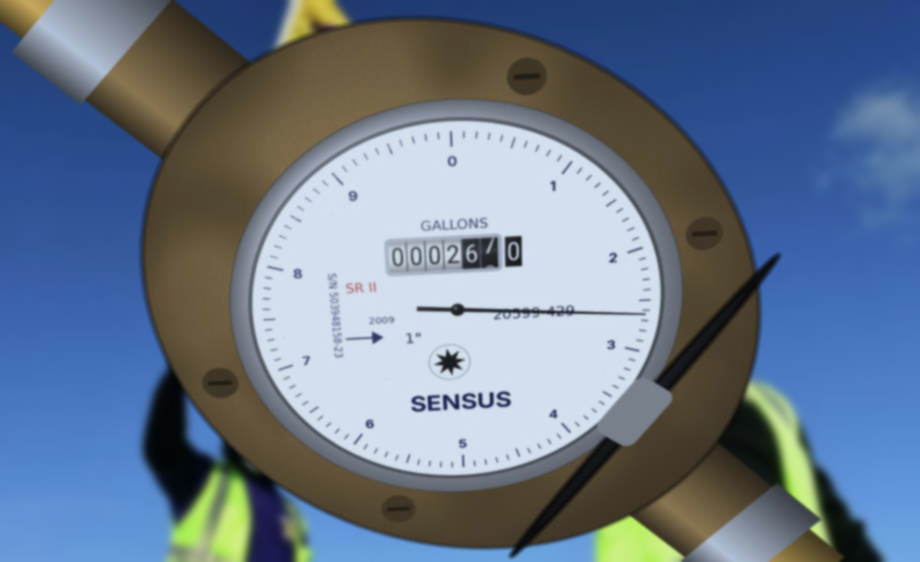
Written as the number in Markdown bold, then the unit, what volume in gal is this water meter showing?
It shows **2672.6** gal
